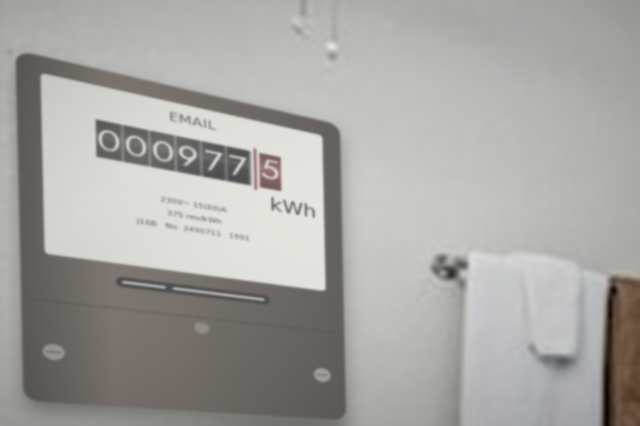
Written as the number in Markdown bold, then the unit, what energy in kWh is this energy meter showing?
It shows **977.5** kWh
